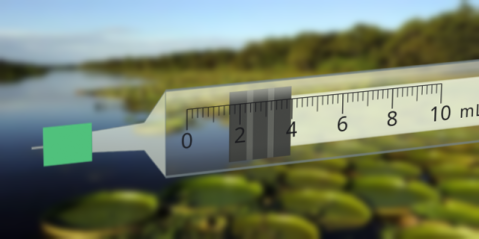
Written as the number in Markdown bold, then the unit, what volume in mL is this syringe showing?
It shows **1.6** mL
